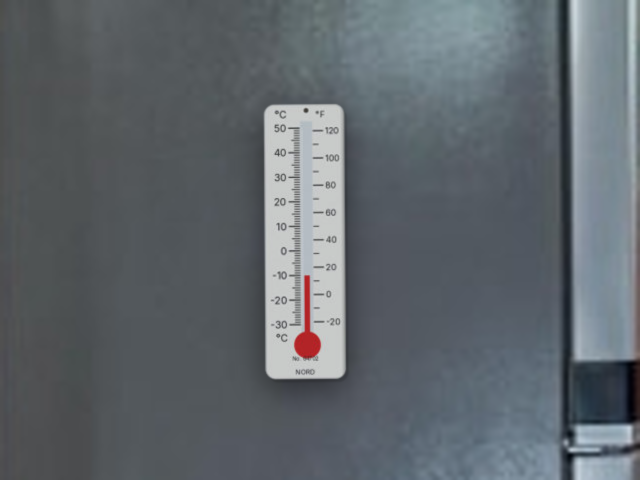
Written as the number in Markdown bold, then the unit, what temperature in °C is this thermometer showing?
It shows **-10** °C
